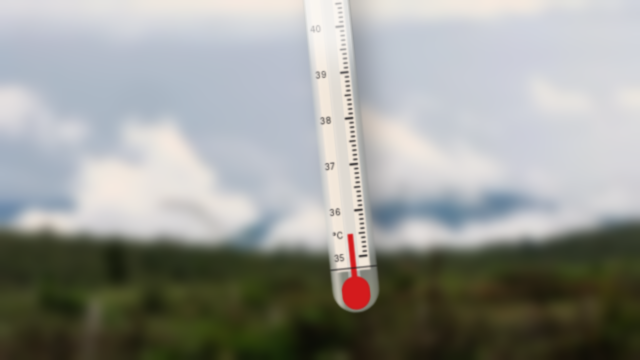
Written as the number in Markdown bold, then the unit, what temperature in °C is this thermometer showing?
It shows **35.5** °C
